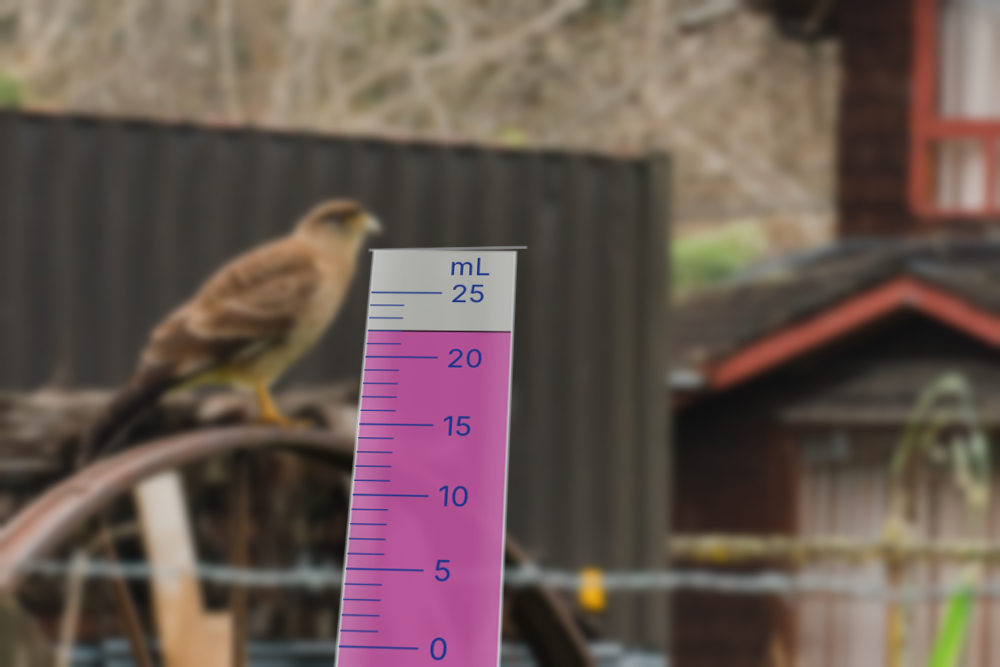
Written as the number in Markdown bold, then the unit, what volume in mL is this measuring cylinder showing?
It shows **22** mL
